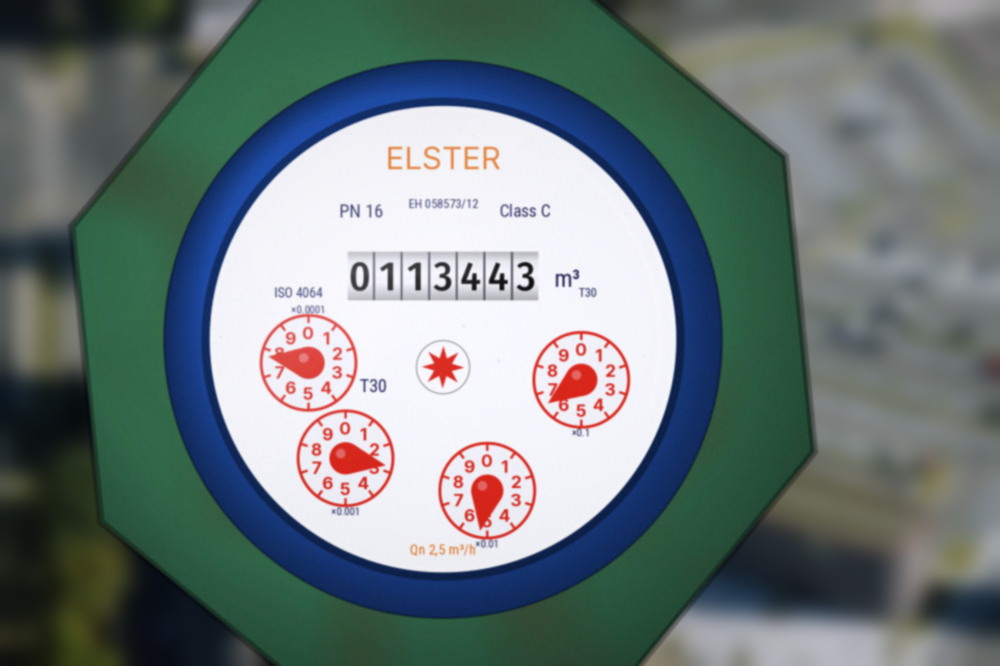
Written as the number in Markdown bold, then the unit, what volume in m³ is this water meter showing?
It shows **113443.6527** m³
